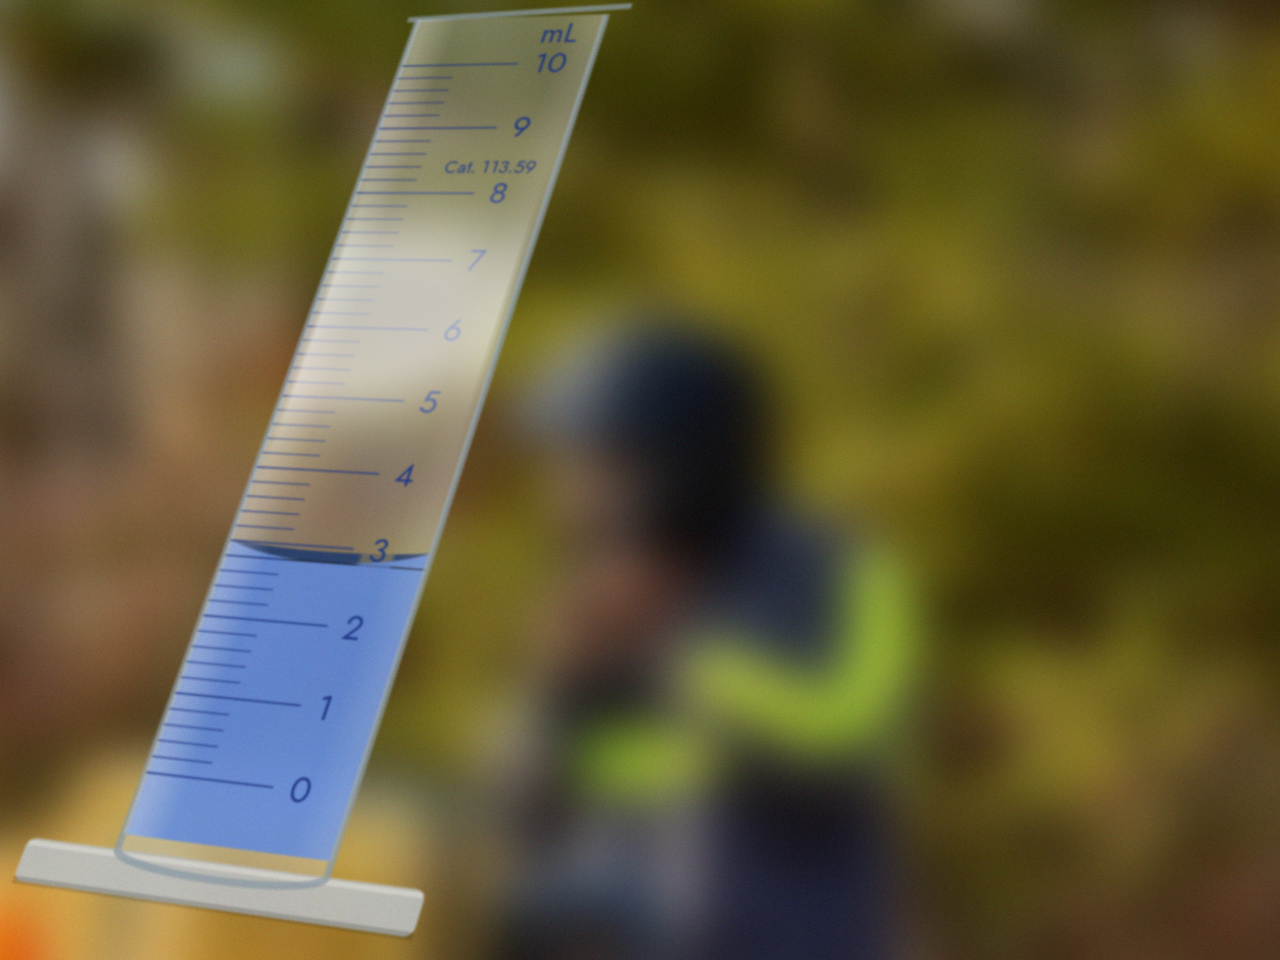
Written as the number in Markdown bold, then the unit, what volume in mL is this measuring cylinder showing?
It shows **2.8** mL
